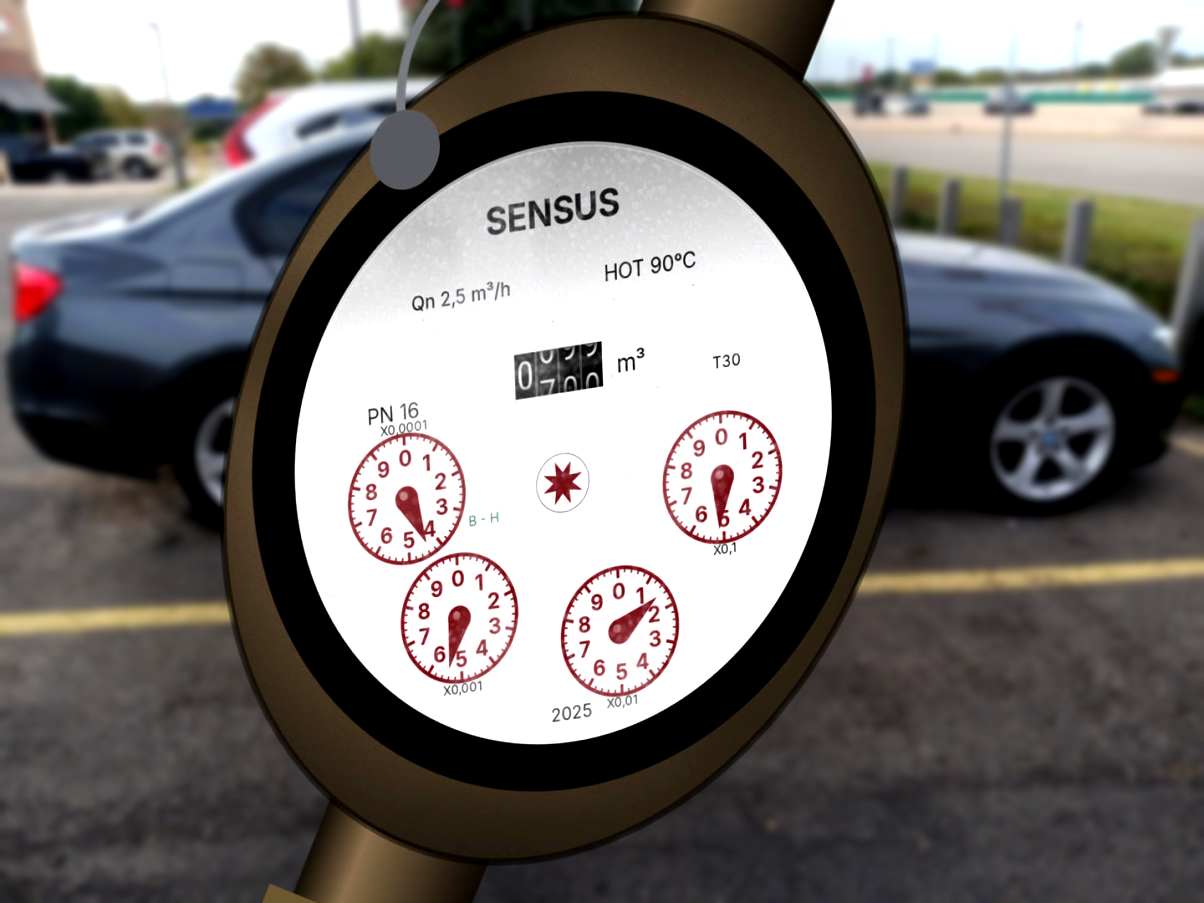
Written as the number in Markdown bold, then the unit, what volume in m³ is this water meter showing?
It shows **699.5154** m³
